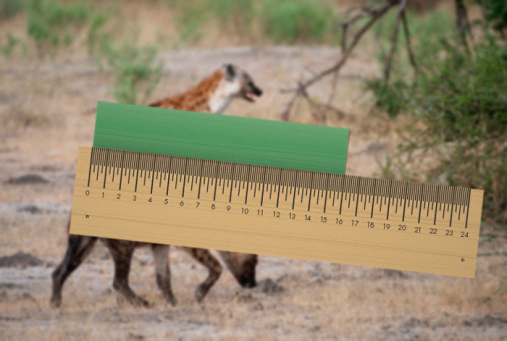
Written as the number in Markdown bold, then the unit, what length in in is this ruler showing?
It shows **16** in
